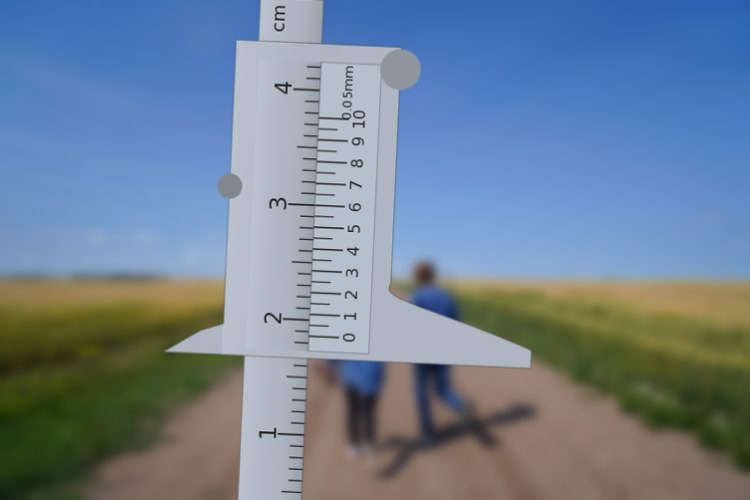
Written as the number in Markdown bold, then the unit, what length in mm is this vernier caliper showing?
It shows **18.6** mm
